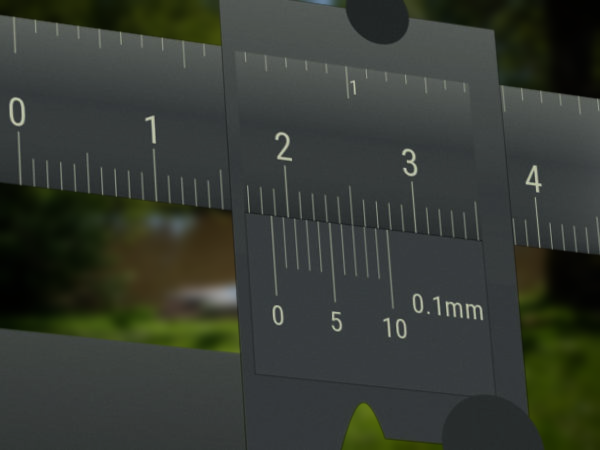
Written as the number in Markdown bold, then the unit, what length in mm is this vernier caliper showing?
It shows **18.7** mm
